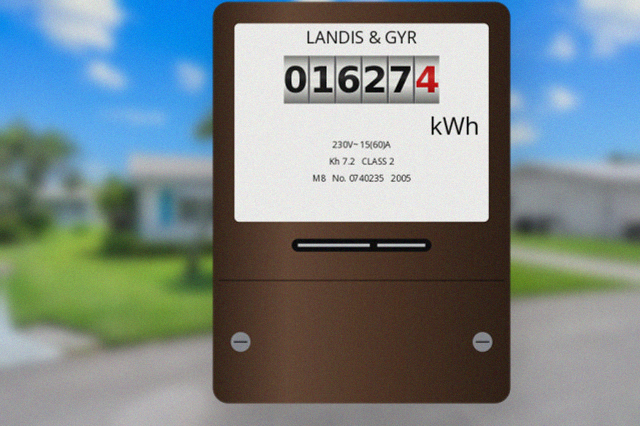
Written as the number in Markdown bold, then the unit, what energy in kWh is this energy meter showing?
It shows **1627.4** kWh
